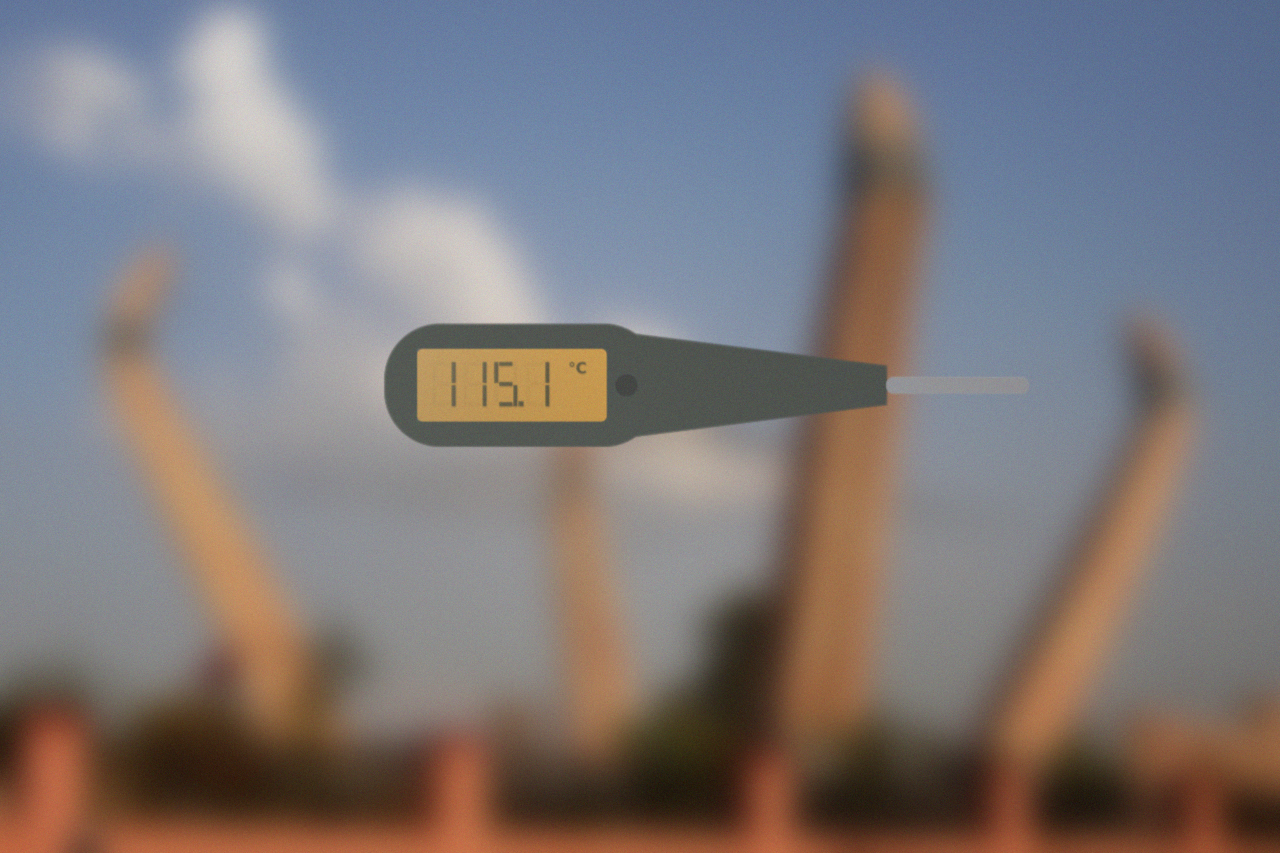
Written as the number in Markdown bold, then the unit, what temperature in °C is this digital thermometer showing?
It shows **115.1** °C
